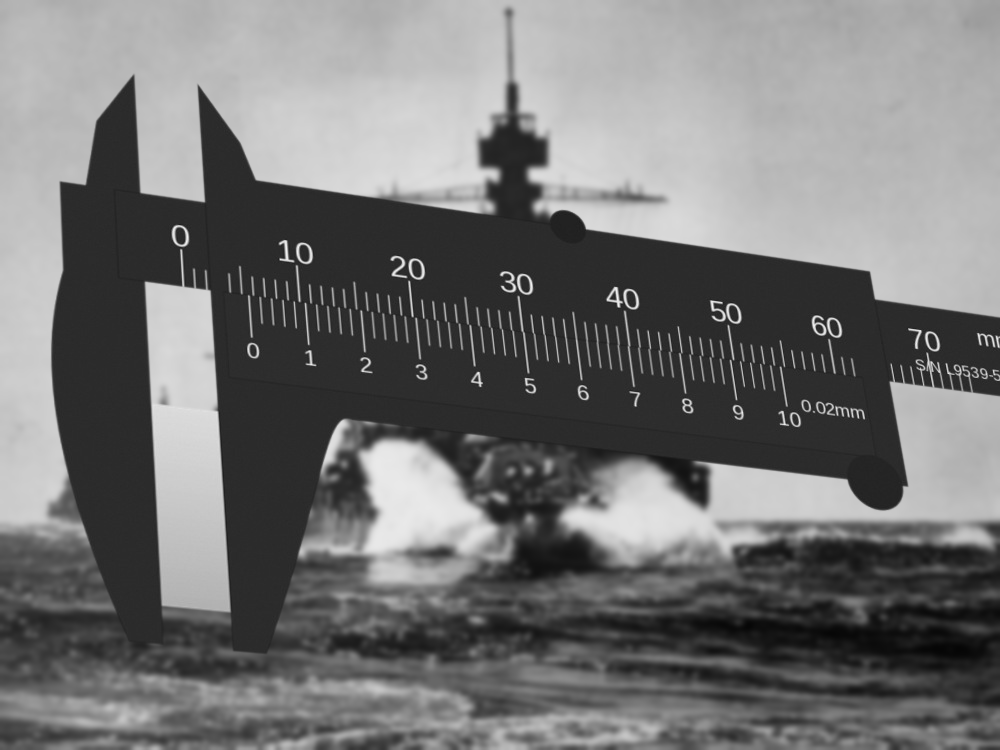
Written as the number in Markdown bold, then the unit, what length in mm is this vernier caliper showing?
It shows **5.6** mm
